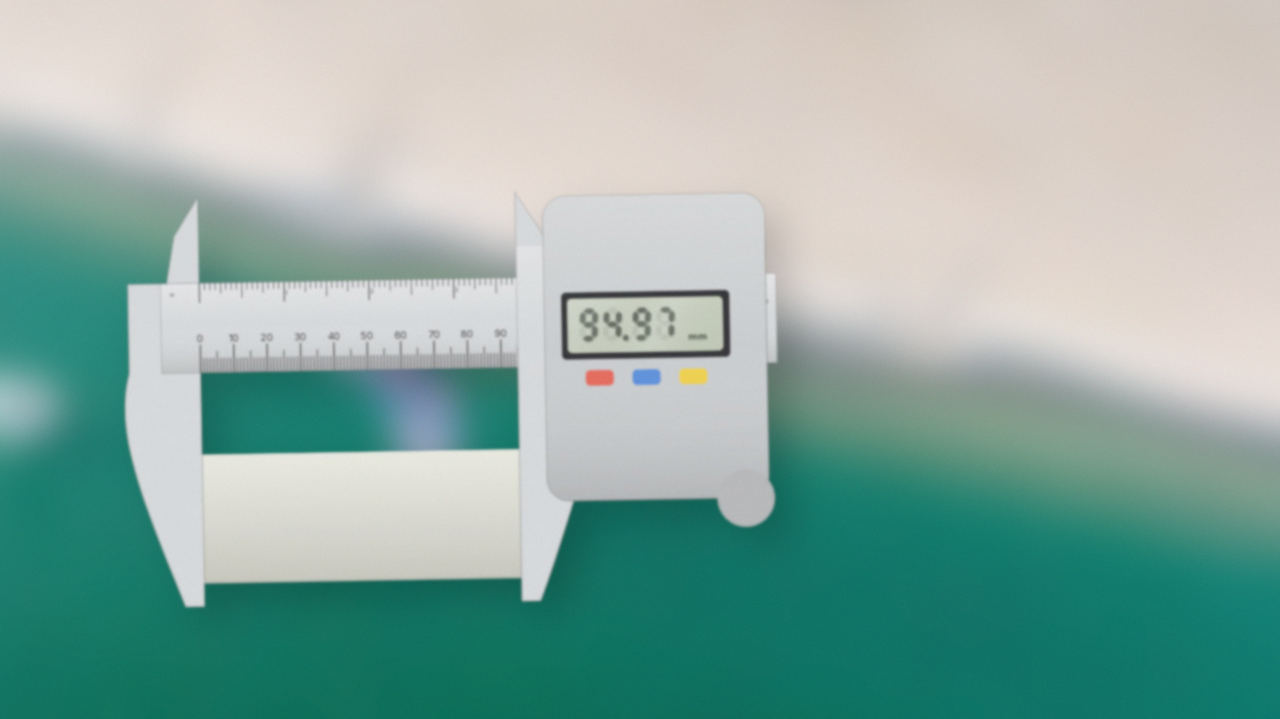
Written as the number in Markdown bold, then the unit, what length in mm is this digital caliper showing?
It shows **94.97** mm
